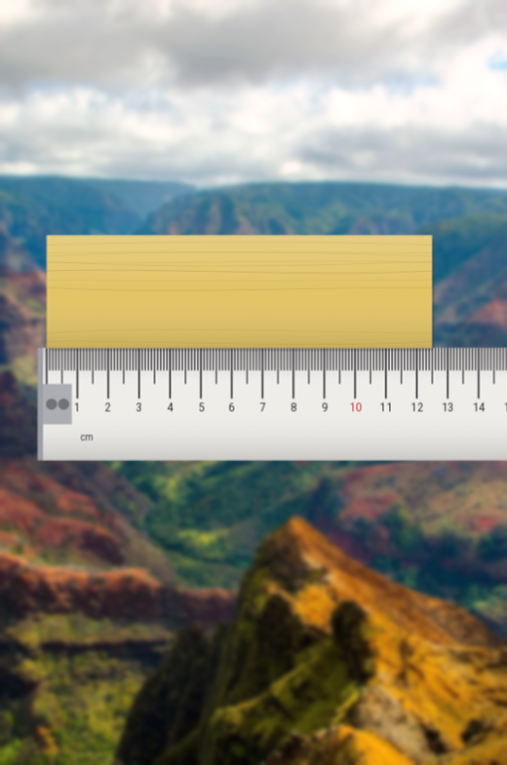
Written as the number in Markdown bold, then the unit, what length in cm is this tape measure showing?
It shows **12.5** cm
